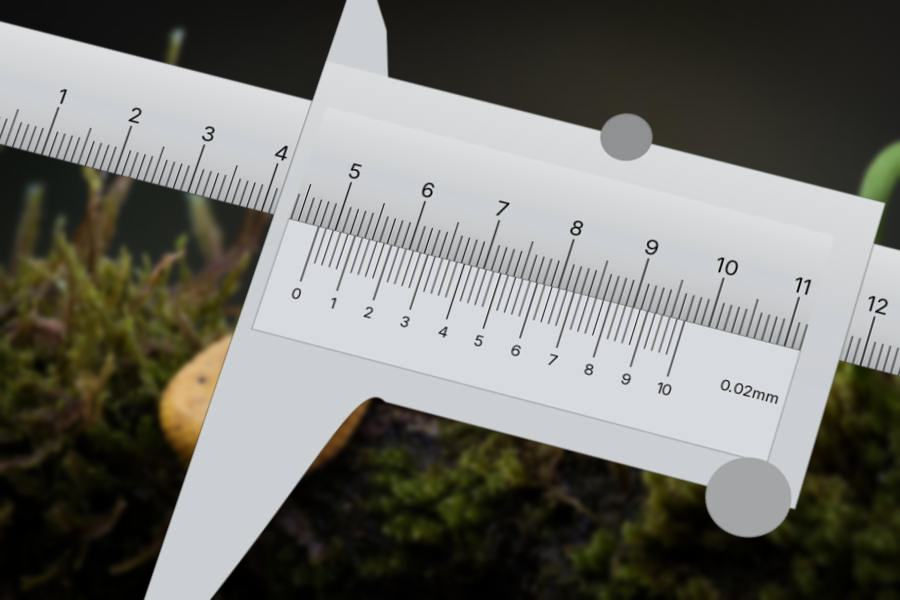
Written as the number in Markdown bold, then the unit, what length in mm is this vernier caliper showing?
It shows **47.8** mm
